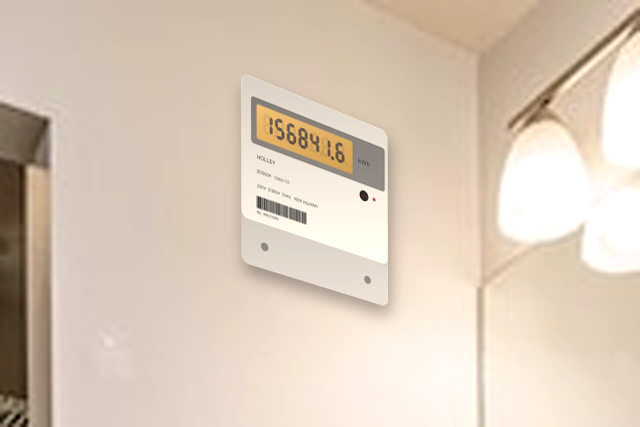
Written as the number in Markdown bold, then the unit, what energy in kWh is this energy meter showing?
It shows **156841.6** kWh
